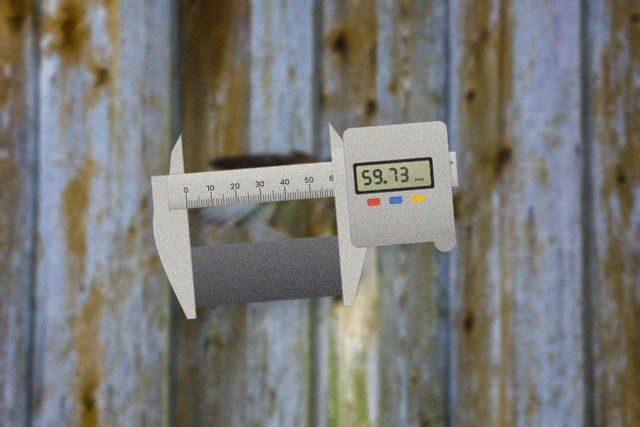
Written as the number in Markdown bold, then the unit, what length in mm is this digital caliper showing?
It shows **59.73** mm
